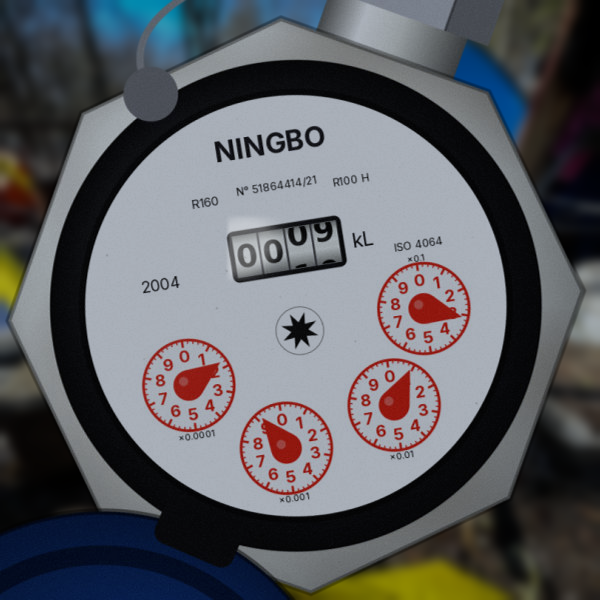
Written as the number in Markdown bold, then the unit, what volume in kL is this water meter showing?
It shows **9.3091** kL
